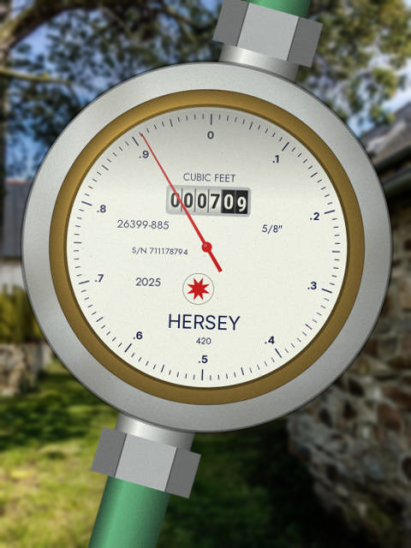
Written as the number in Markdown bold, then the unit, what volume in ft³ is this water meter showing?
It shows **708.91** ft³
